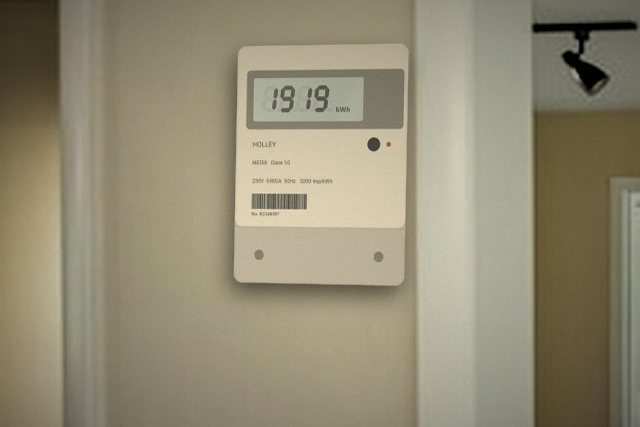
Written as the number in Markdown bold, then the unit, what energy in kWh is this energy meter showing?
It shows **1919** kWh
